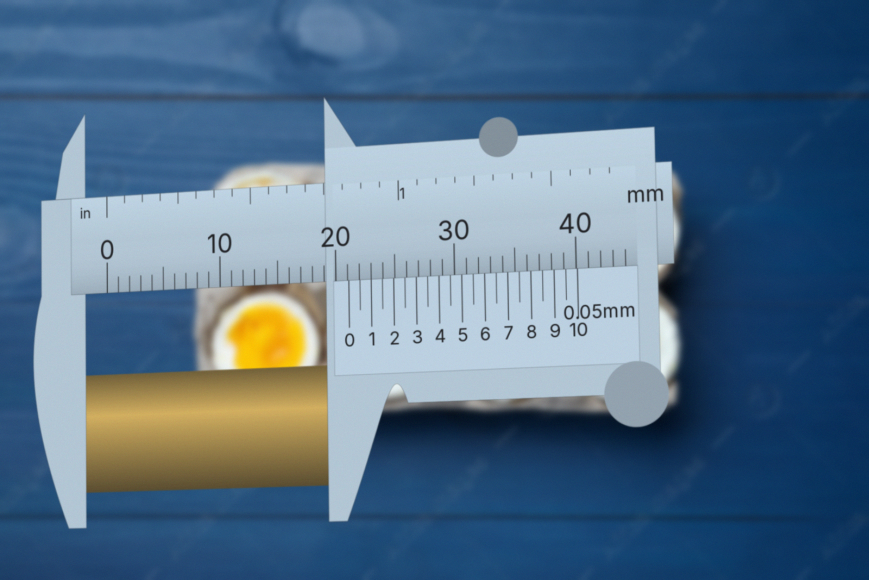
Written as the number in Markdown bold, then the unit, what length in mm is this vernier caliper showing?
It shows **21.1** mm
